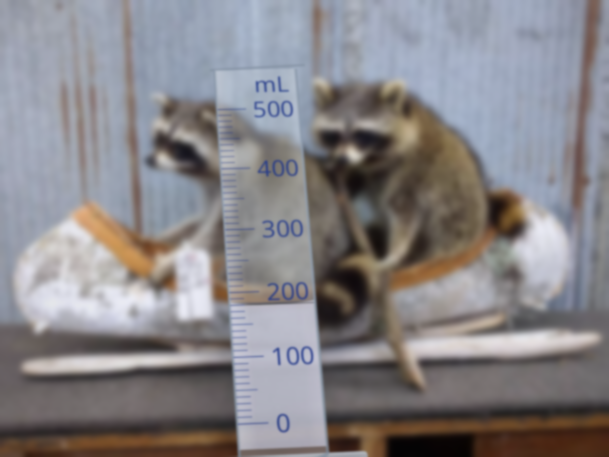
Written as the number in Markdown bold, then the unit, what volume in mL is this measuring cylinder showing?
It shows **180** mL
